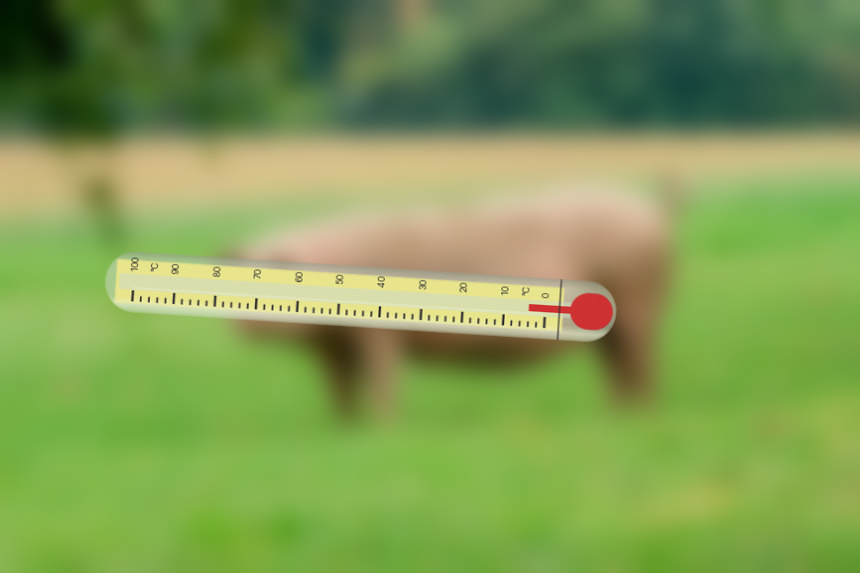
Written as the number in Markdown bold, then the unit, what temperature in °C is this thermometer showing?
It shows **4** °C
